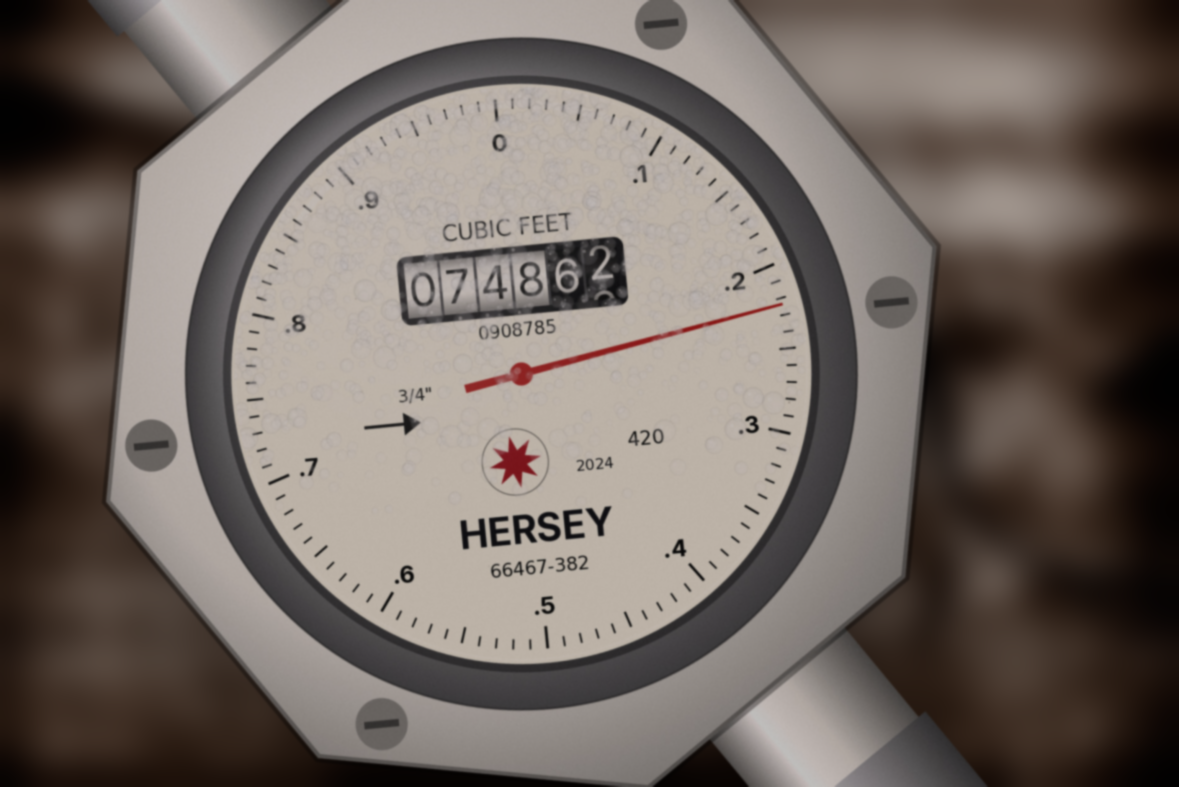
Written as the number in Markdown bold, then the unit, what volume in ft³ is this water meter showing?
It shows **74862.22** ft³
